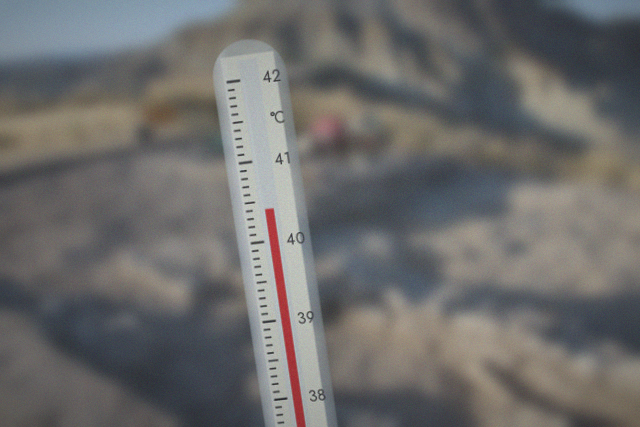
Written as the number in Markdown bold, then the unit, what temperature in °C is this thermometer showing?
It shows **40.4** °C
